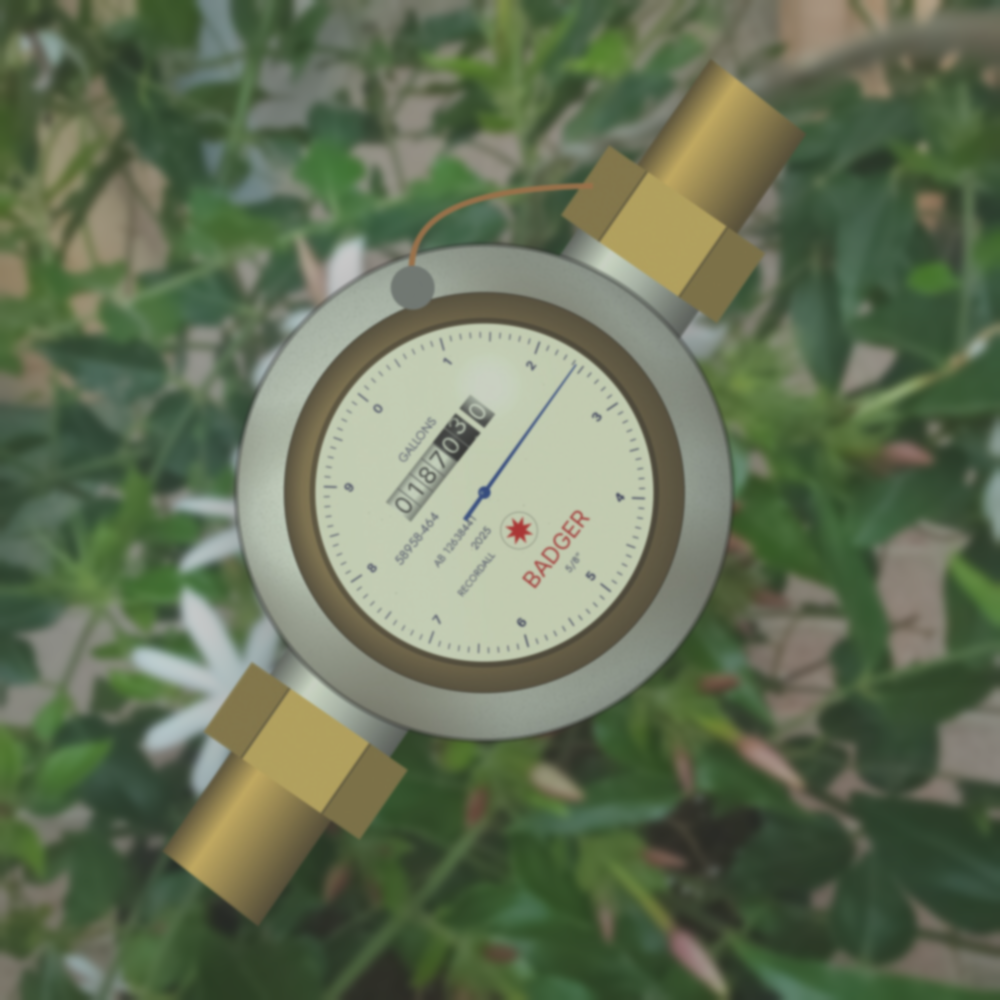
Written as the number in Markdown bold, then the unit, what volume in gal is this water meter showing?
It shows **187032.4** gal
